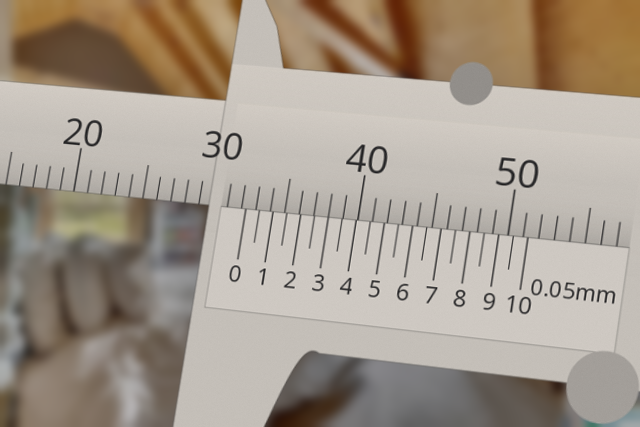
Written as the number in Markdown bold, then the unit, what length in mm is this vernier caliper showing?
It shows **32.3** mm
